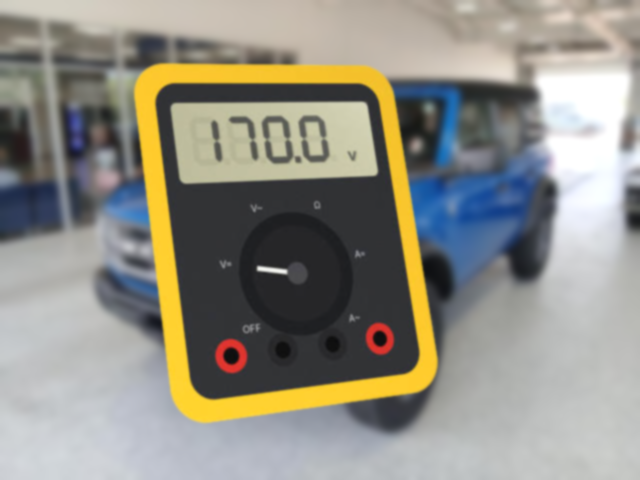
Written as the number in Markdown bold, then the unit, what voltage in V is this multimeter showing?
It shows **170.0** V
